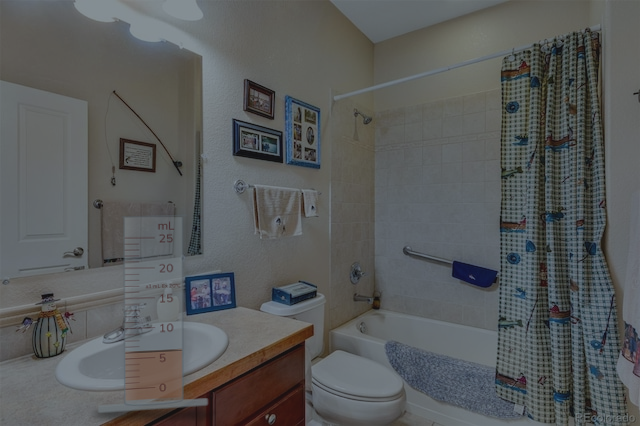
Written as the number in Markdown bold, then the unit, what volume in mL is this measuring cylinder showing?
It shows **6** mL
